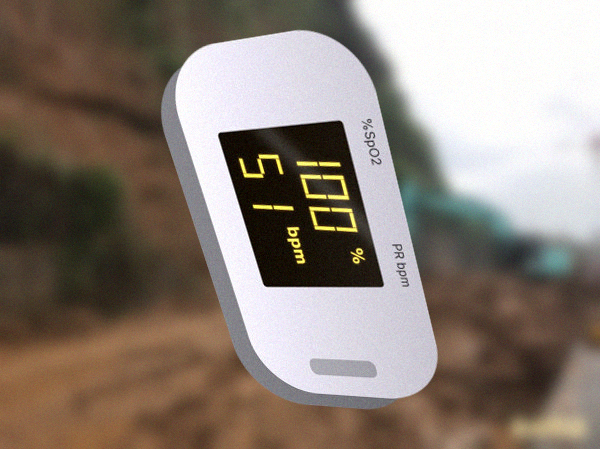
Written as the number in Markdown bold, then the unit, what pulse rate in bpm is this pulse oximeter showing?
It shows **51** bpm
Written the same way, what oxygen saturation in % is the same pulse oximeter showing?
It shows **100** %
